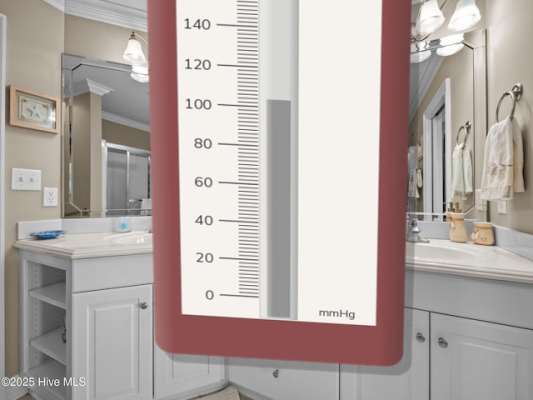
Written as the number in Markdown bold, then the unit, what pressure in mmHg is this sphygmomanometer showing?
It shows **104** mmHg
